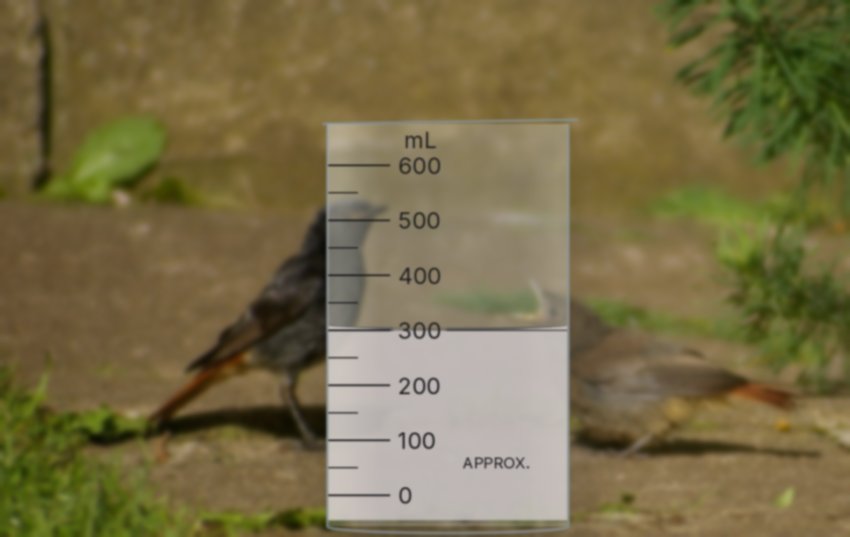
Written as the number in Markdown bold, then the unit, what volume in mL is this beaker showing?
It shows **300** mL
